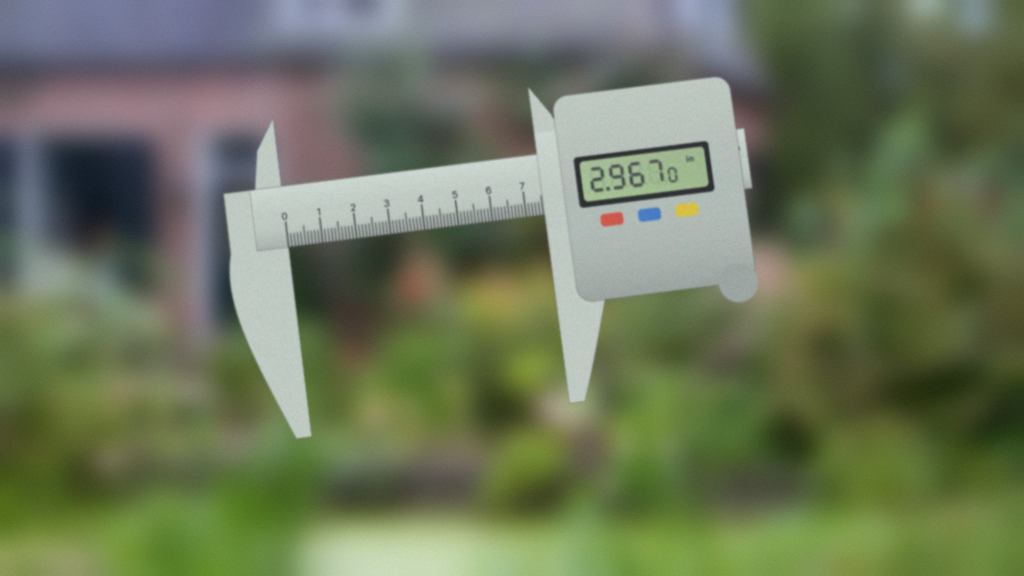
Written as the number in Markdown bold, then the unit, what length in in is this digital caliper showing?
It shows **2.9670** in
